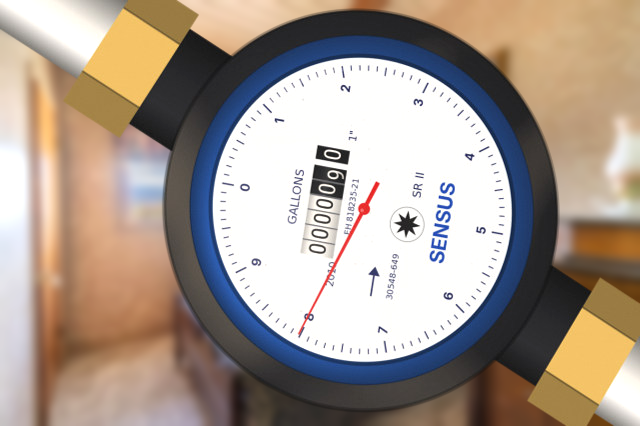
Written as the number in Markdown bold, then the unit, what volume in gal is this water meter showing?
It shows **88.0** gal
